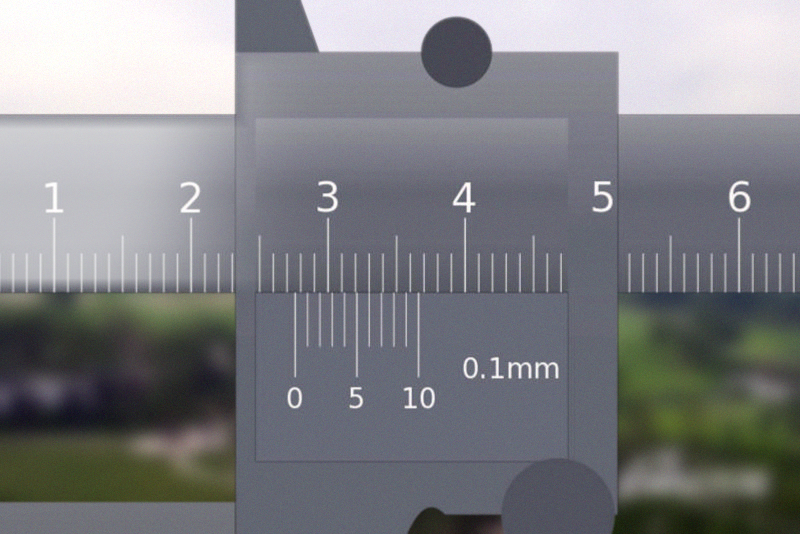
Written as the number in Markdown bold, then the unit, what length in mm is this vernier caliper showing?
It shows **27.6** mm
